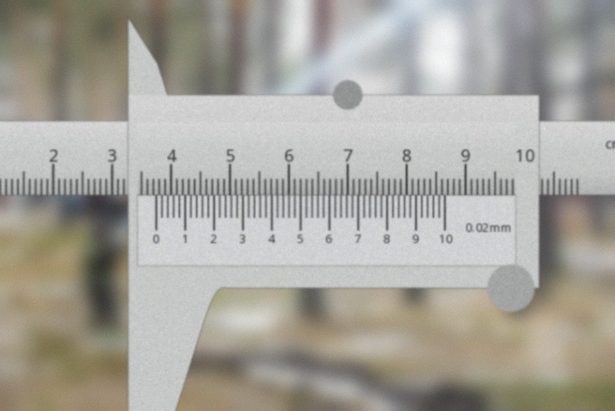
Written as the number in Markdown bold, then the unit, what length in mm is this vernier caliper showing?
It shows **37.5** mm
